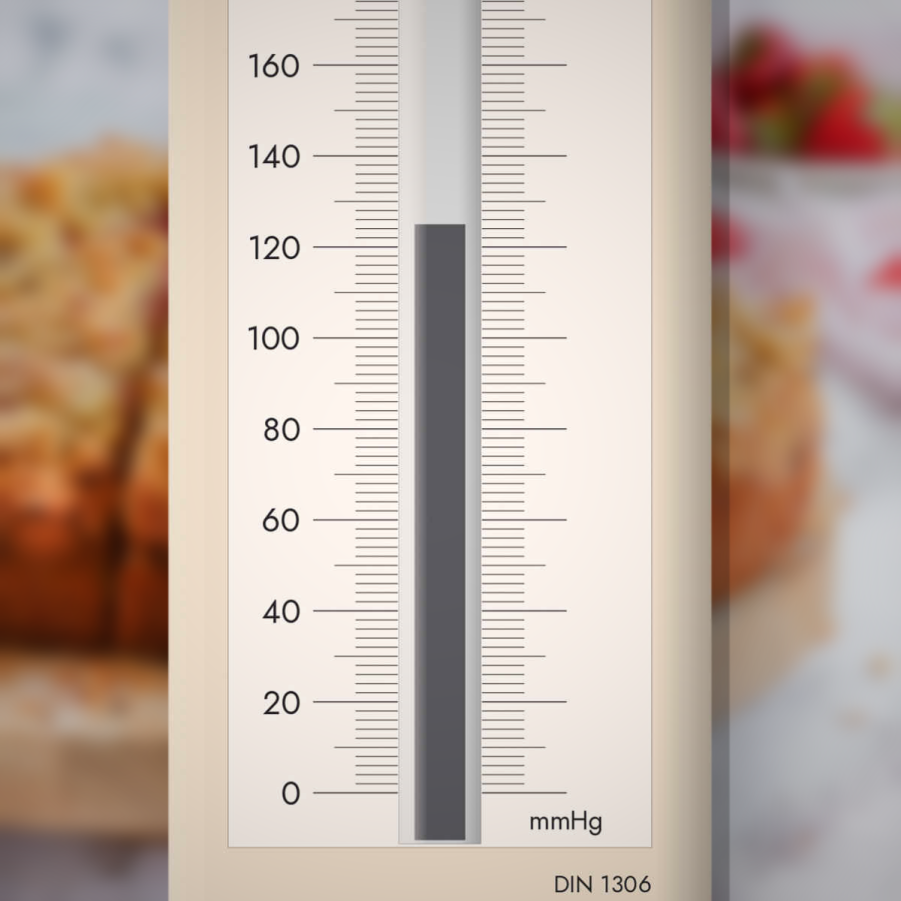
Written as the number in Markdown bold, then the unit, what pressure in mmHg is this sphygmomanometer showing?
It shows **125** mmHg
